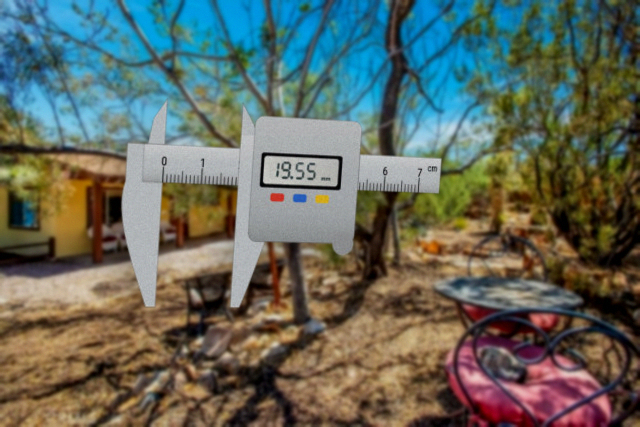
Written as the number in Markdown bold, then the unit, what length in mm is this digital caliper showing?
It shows **19.55** mm
